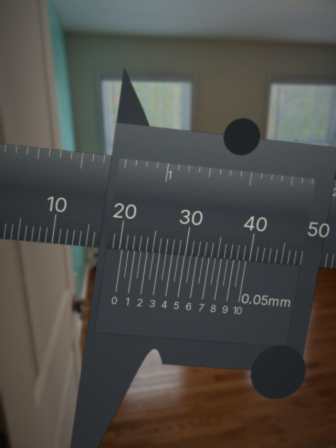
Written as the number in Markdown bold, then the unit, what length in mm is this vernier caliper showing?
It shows **20.4** mm
